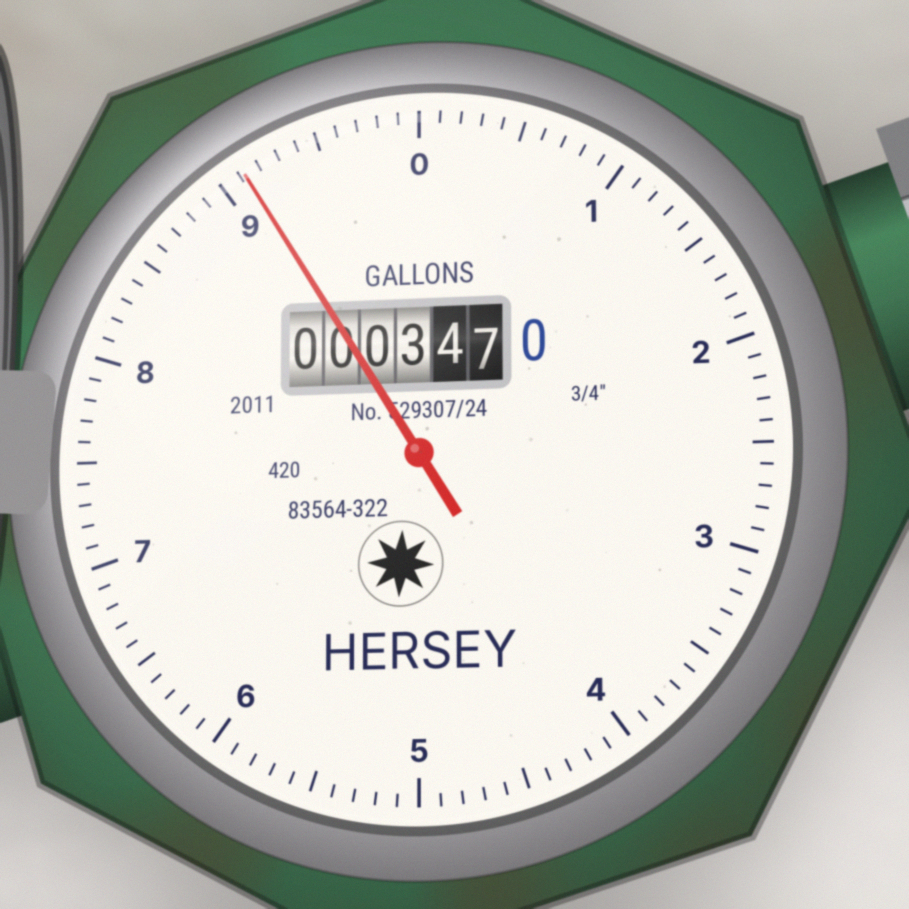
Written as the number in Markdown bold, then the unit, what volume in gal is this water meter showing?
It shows **3469.1** gal
